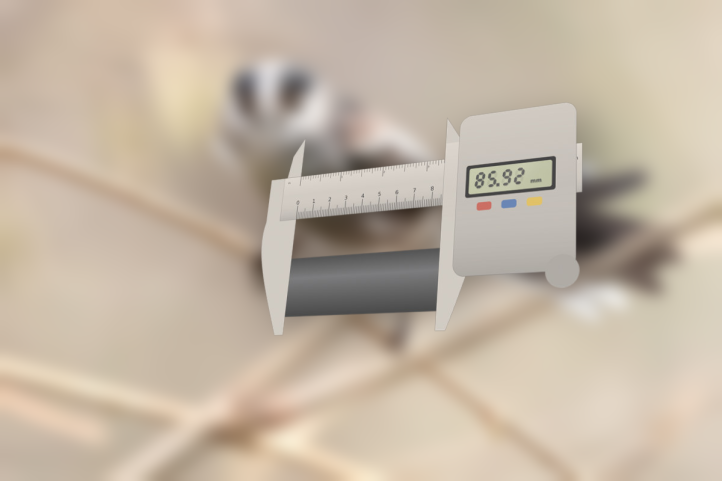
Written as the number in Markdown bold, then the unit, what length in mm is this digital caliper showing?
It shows **85.92** mm
